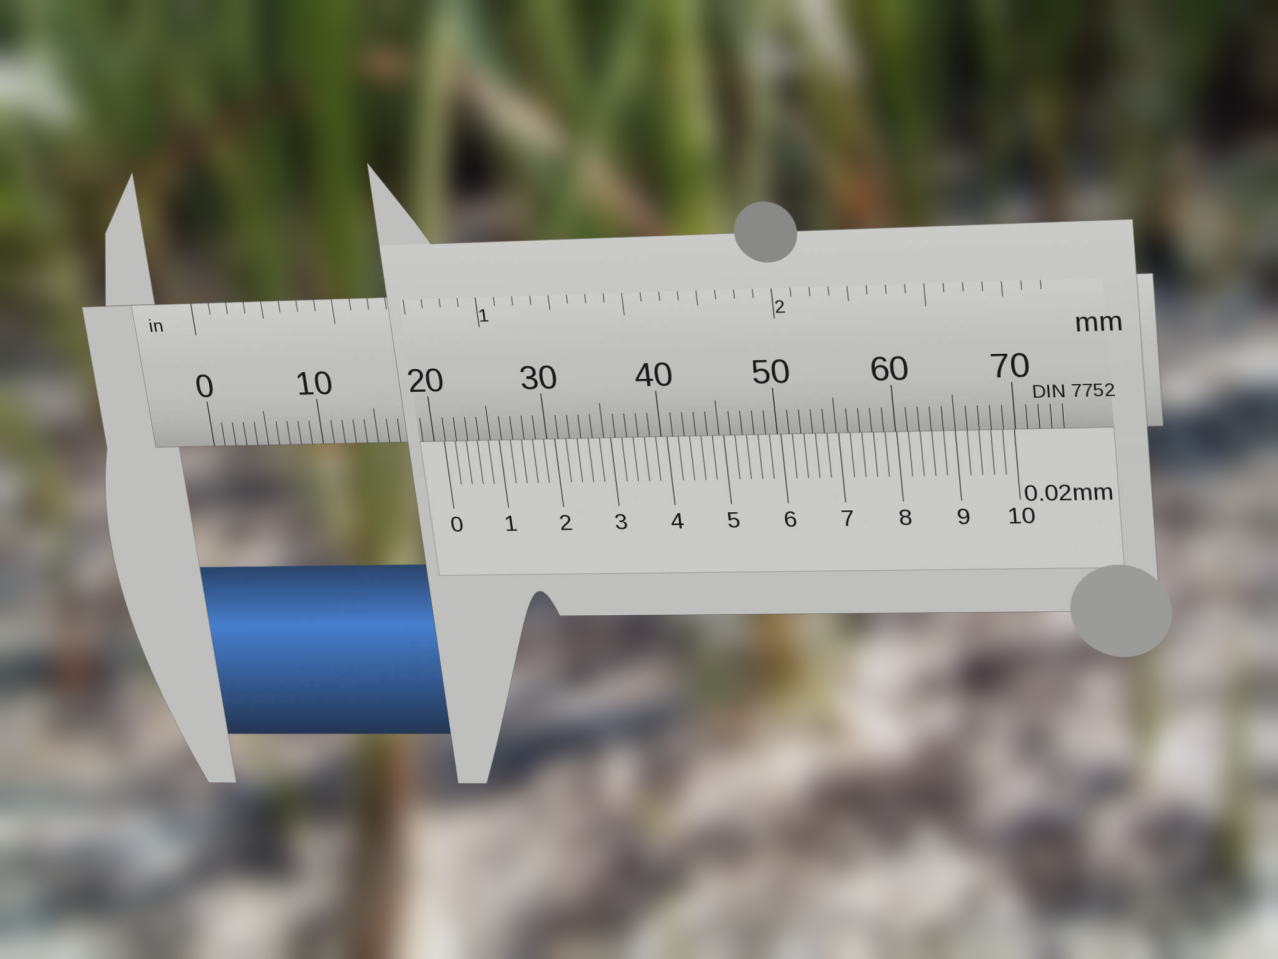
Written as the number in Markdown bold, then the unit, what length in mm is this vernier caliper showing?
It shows **20.9** mm
